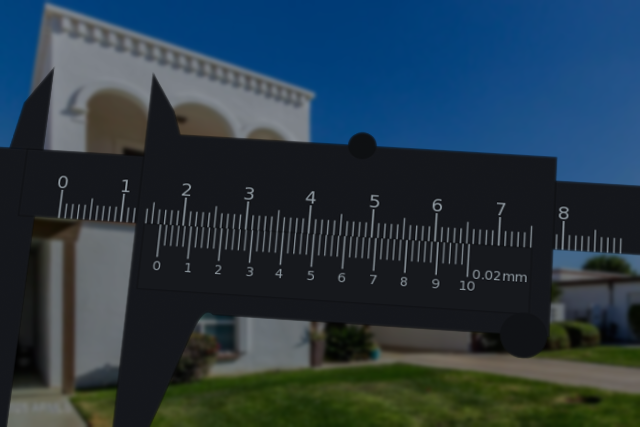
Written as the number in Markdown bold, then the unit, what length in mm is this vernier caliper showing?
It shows **16.4** mm
